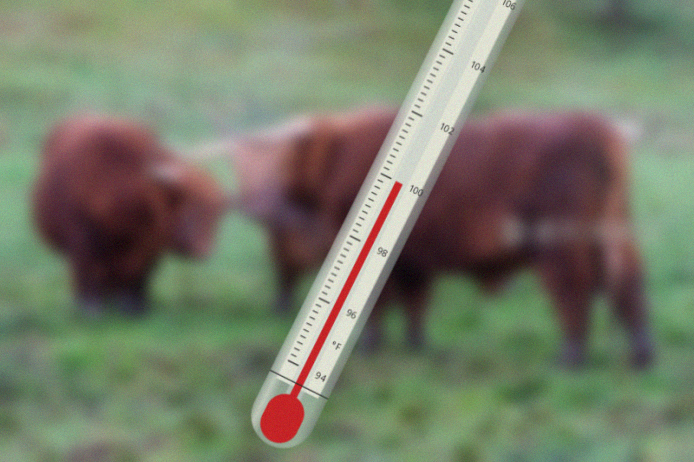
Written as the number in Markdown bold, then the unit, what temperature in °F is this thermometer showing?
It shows **100** °F
